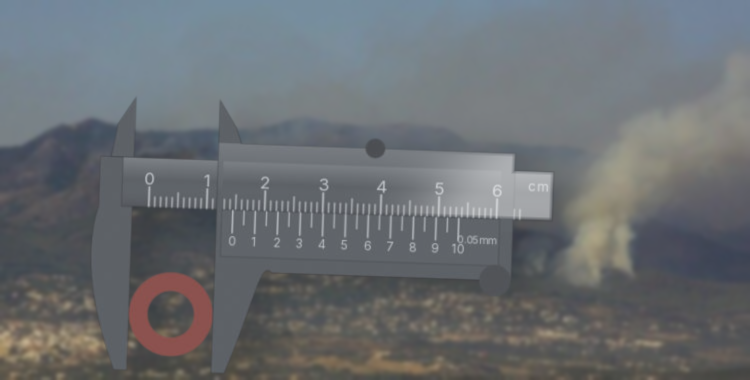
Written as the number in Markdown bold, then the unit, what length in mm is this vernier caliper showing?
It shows **14.5** mm
